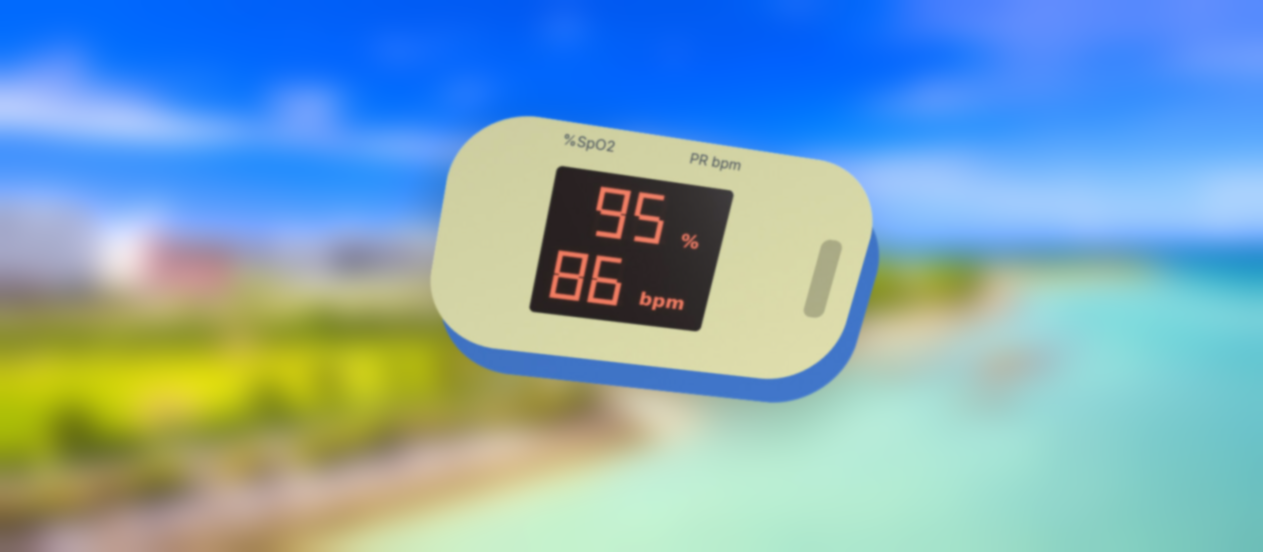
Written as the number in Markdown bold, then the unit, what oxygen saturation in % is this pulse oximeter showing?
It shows **95** %
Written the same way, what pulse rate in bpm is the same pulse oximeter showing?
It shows **86** bpm
